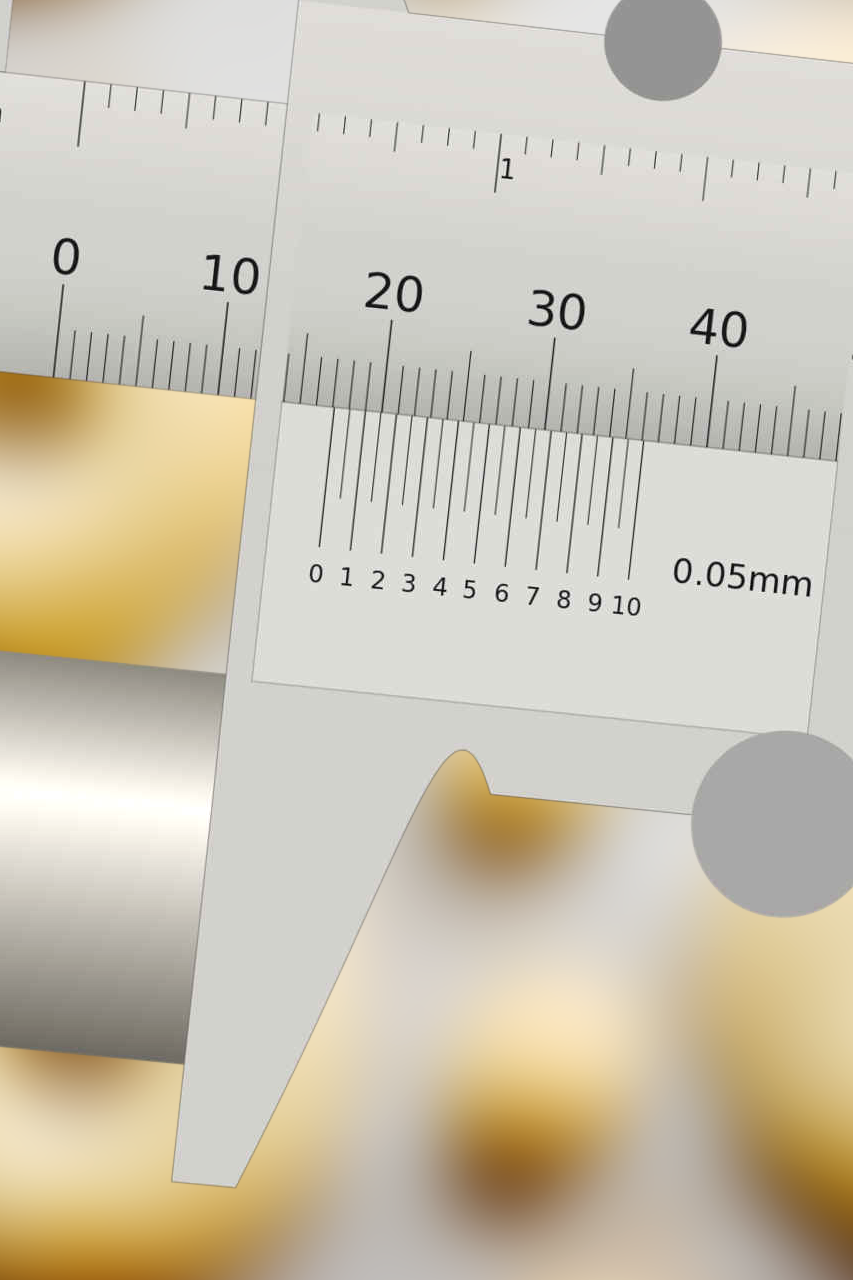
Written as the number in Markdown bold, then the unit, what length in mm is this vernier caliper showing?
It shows **17.1** mm
